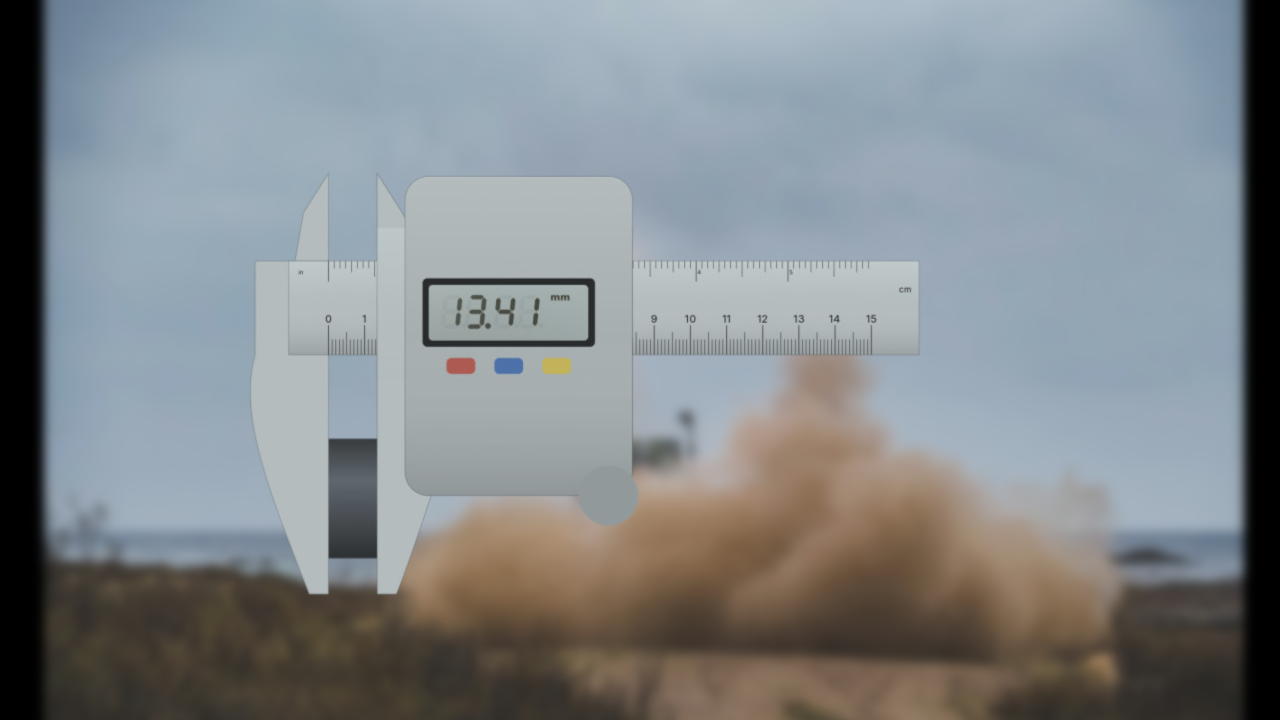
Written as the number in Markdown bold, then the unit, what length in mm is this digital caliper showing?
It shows **13.41** mm
